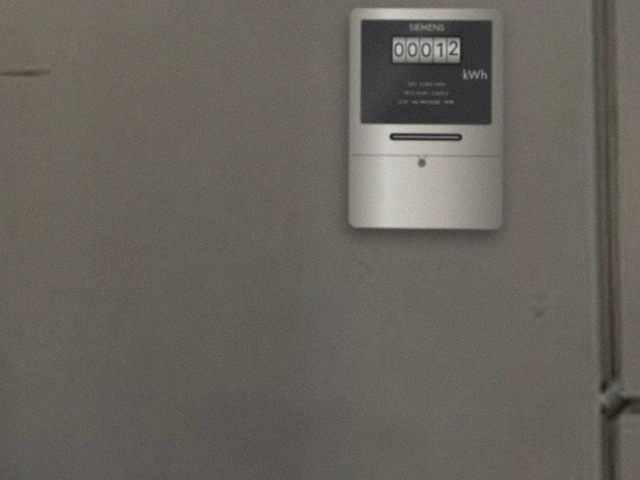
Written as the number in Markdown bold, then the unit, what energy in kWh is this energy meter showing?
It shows **12** kWh
